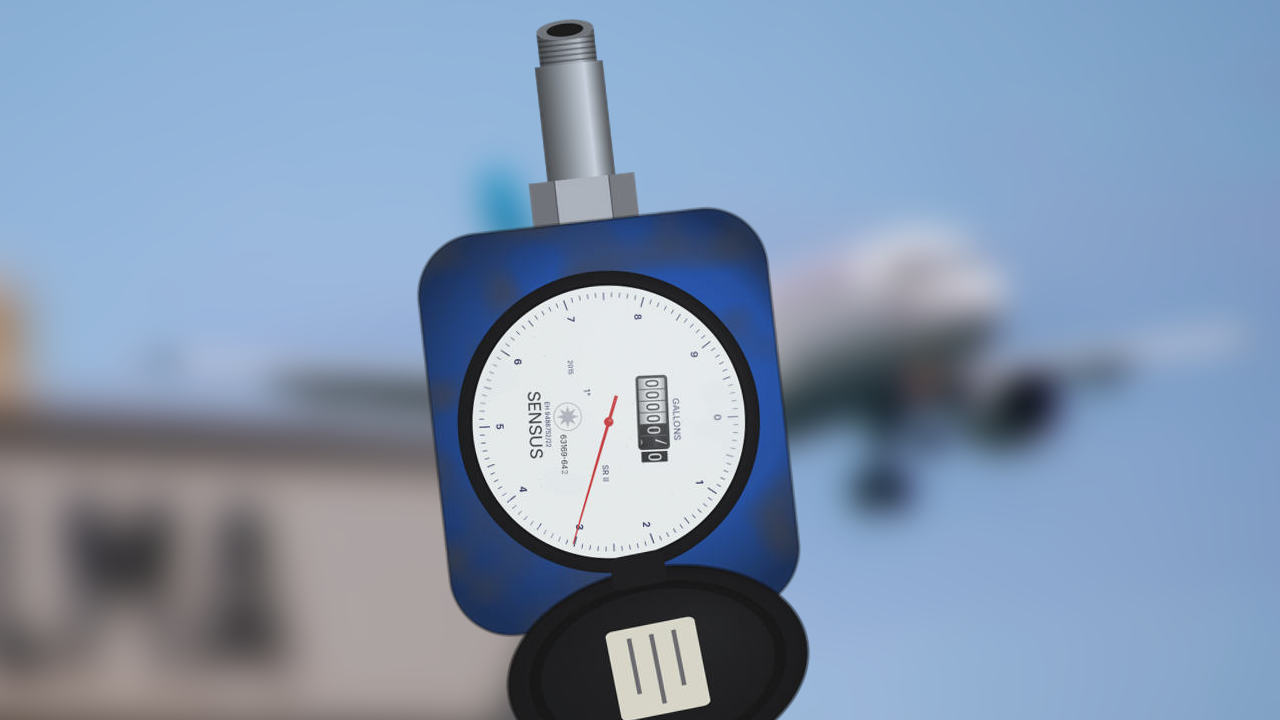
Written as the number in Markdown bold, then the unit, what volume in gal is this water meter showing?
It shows **73.0** gal
